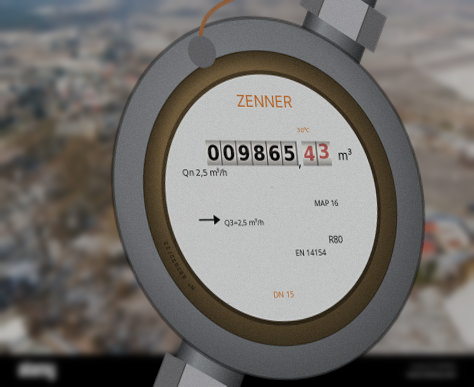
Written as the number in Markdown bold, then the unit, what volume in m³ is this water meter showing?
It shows **9865.43** m³
